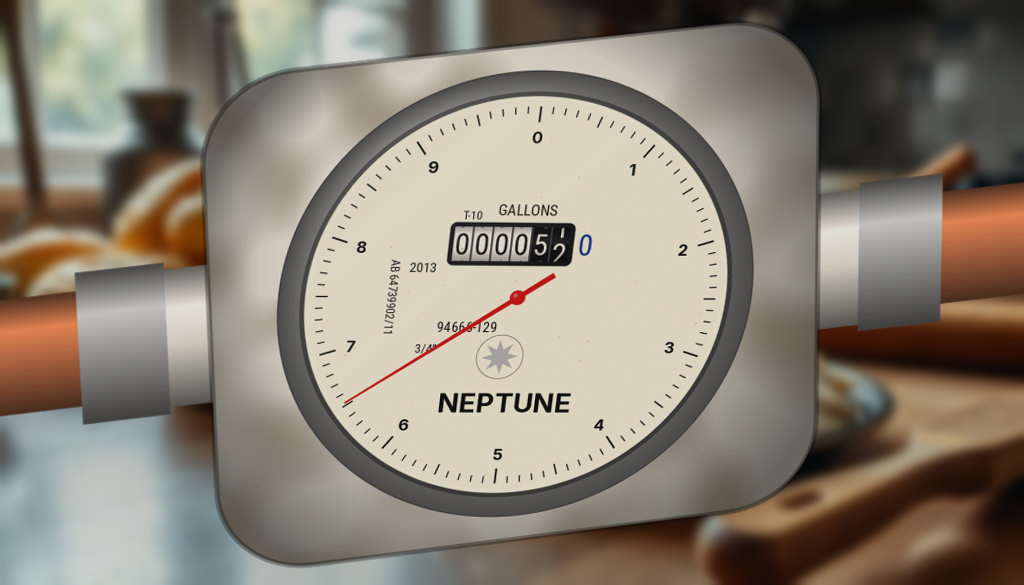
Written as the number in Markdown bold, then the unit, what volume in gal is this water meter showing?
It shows **516.5** gal
